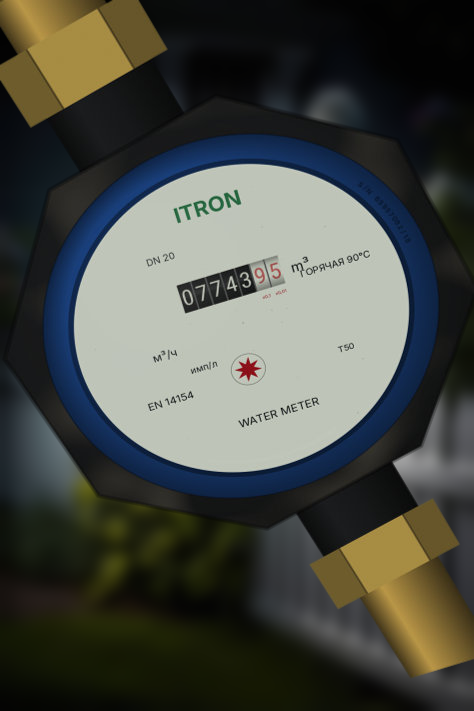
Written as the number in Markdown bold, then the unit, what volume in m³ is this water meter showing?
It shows **7743.95** m³
